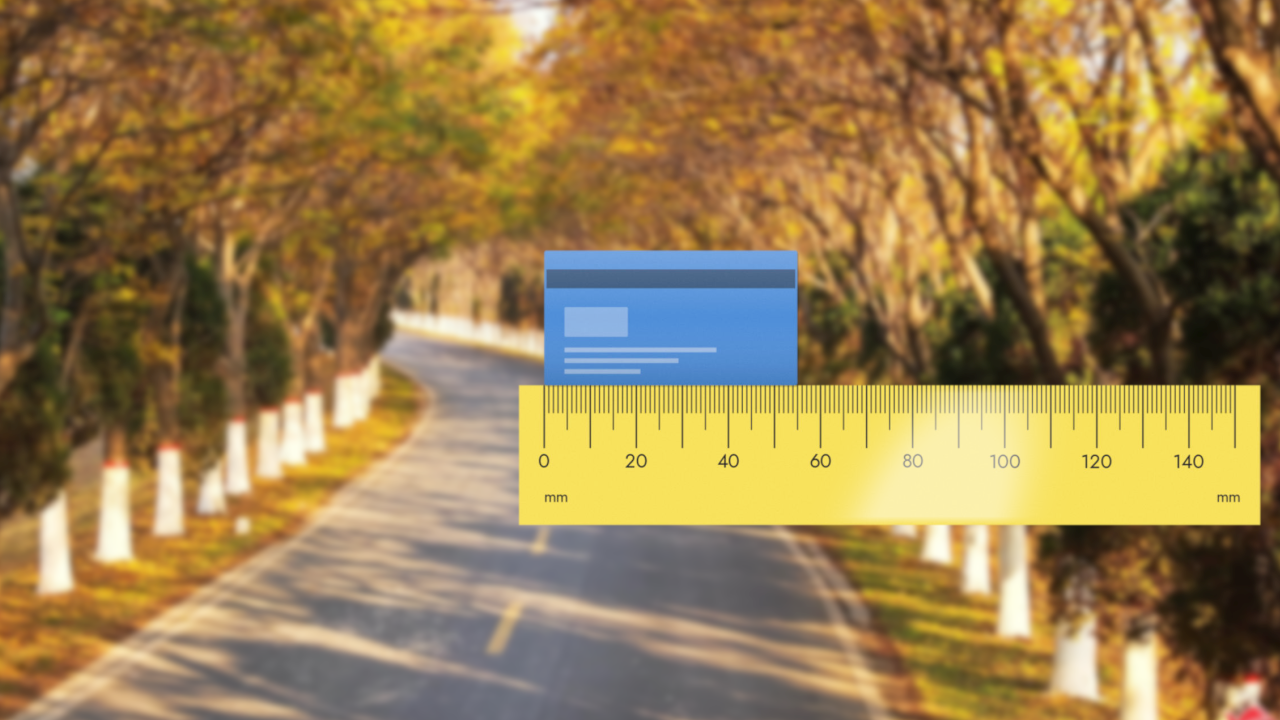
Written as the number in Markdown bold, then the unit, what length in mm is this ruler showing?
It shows **55** mm
